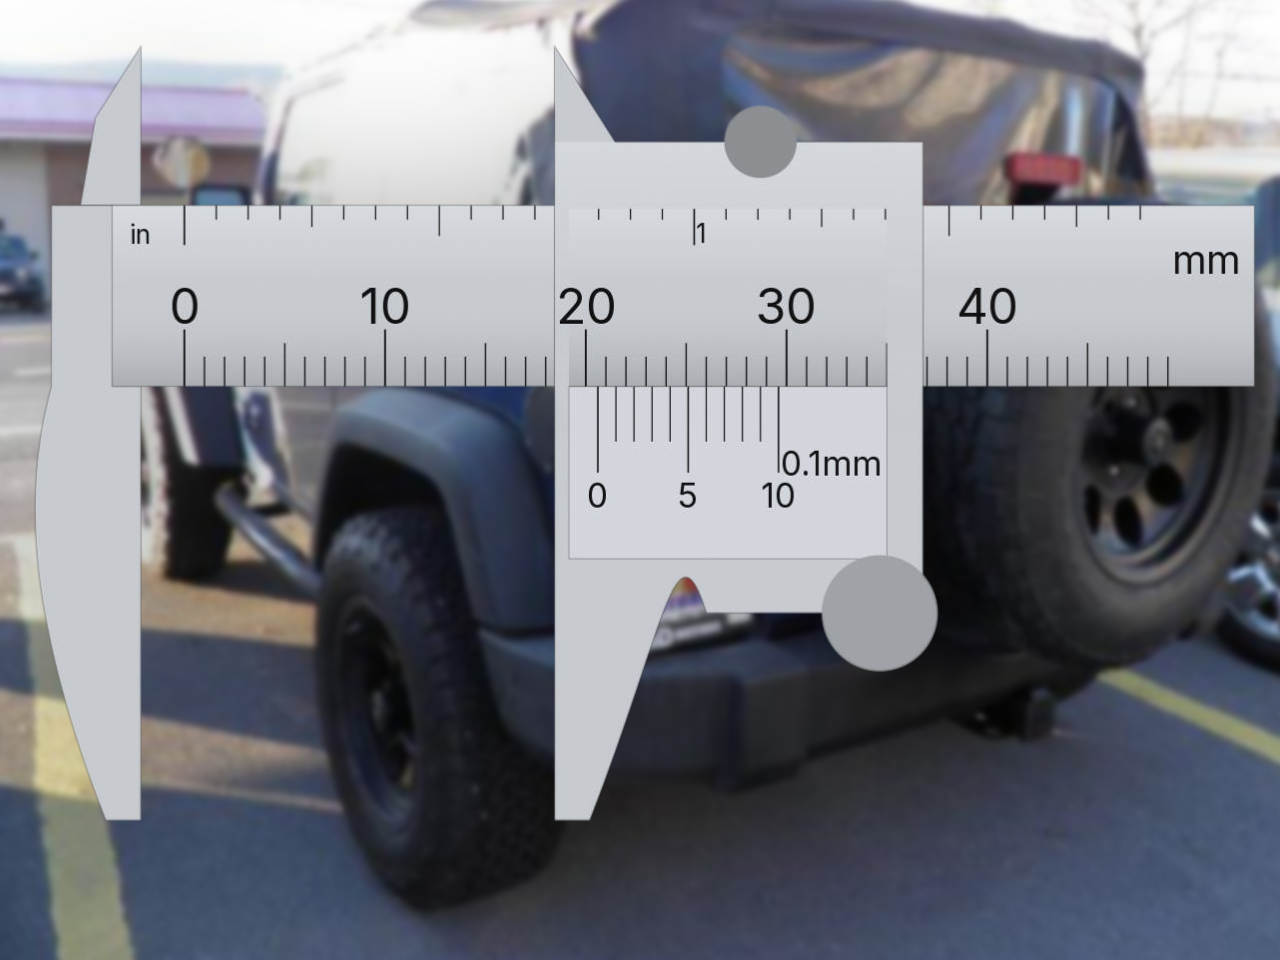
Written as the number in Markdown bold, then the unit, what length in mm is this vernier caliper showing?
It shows **20.6** mm
